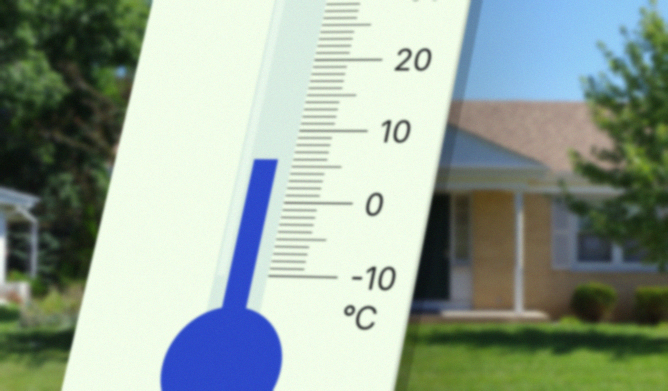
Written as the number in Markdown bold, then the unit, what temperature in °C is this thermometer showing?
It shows **6** °C
